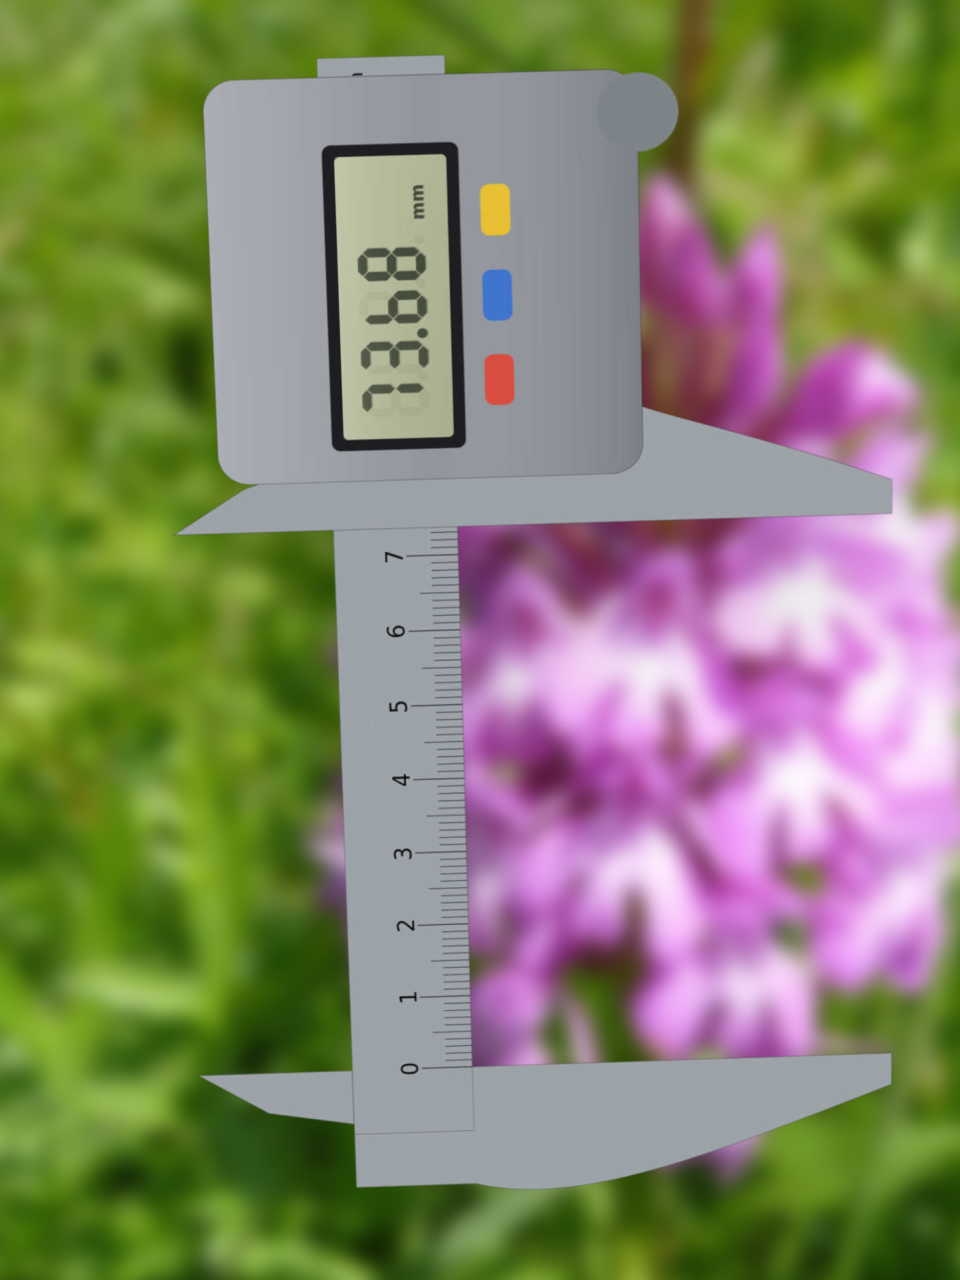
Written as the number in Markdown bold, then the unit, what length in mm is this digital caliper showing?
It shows **73.68** mm
